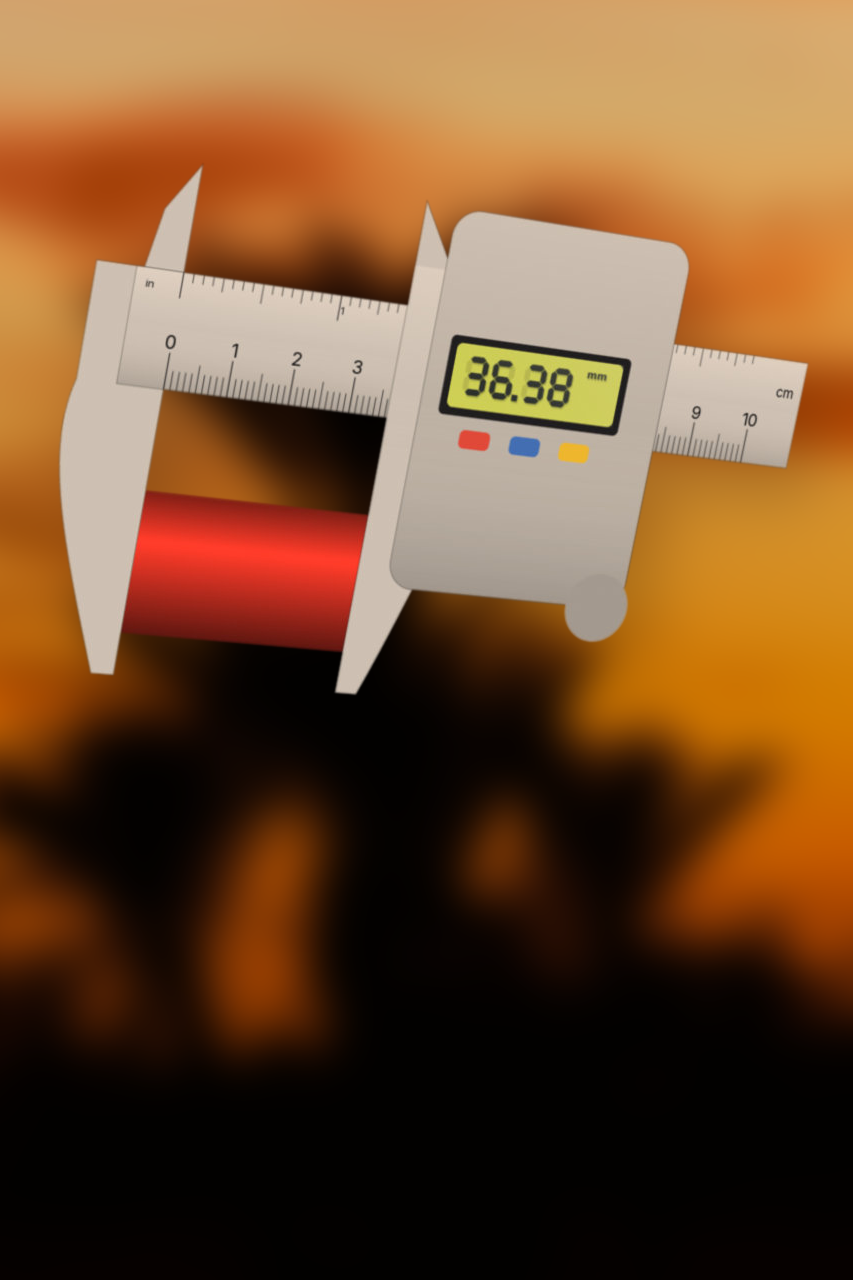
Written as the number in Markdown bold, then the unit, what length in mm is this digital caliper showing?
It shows **36.38** mm
